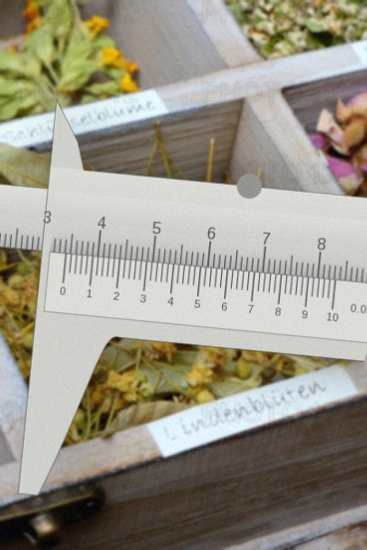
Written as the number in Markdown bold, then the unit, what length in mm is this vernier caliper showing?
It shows **34.2** mm
